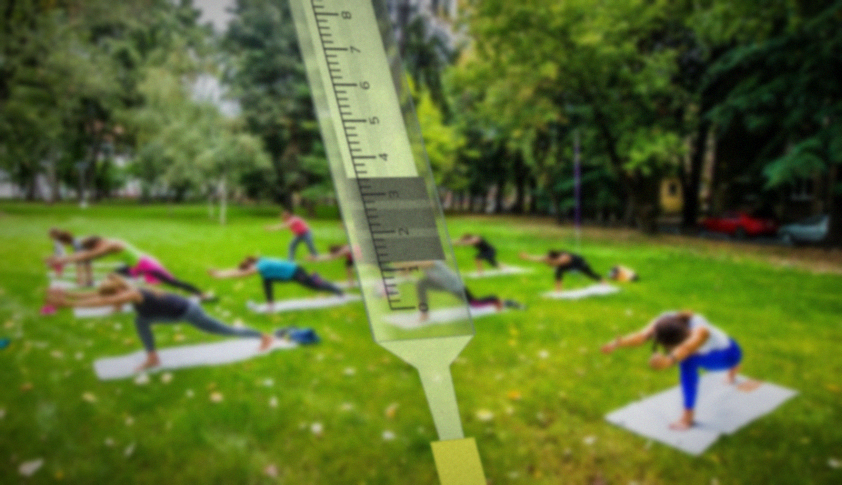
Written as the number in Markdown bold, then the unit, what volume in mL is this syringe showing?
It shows **1.2** mL
